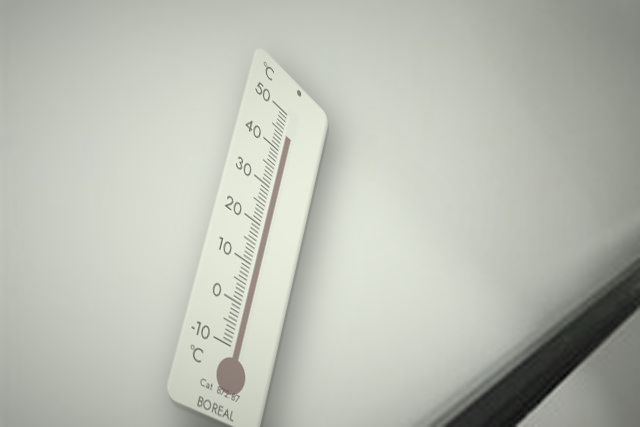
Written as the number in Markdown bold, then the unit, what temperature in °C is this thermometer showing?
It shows **45** °C
